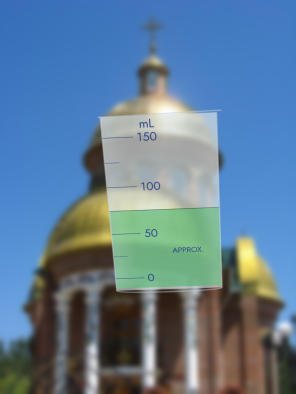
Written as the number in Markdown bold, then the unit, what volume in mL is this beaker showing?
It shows **75** mL
